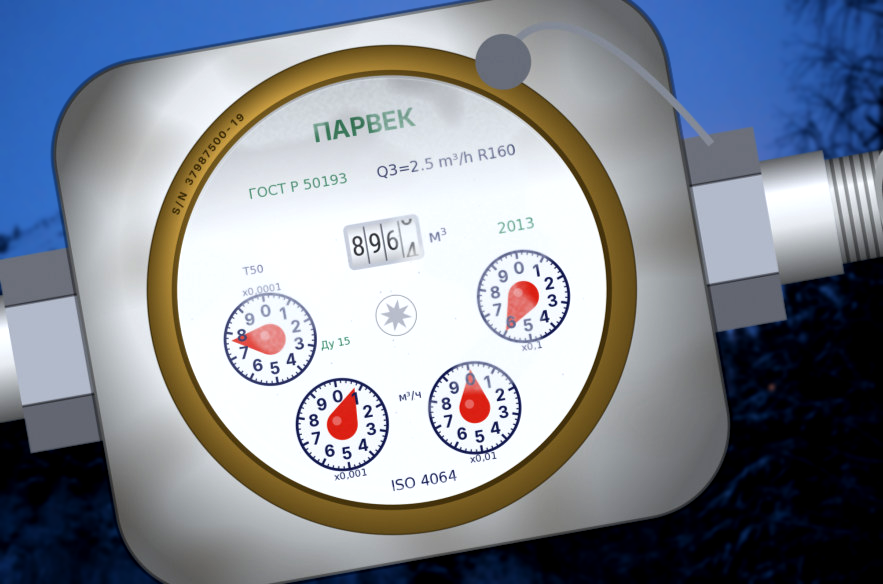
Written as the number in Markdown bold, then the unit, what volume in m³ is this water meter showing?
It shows **8963.6007** m³
